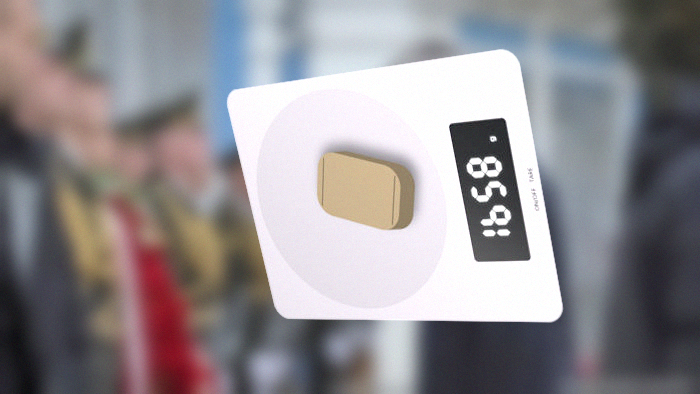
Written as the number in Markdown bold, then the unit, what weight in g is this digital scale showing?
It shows **1658** g
